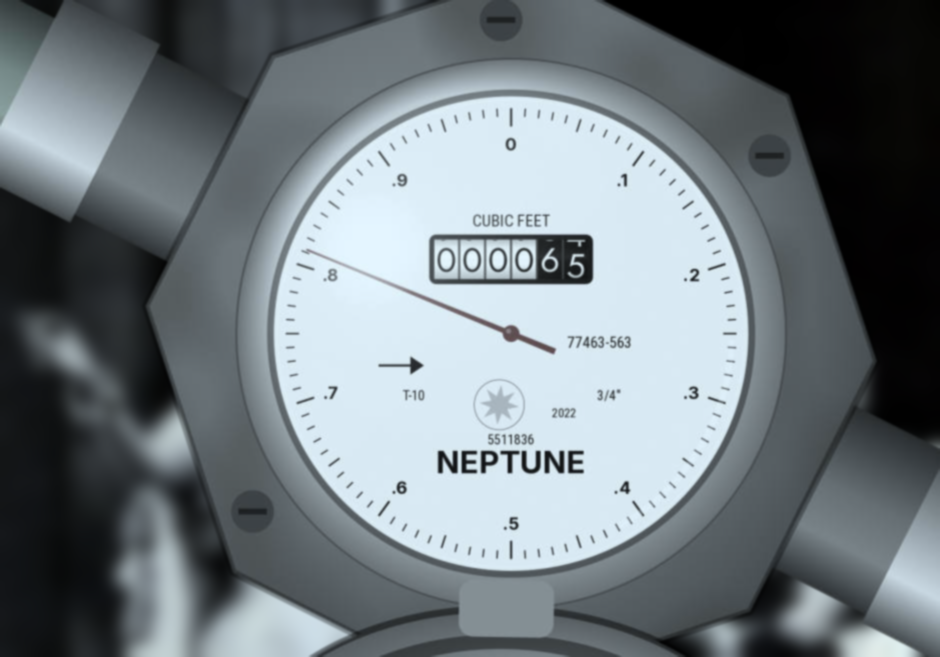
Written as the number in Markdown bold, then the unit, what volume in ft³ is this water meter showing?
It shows **64.81** ft³
